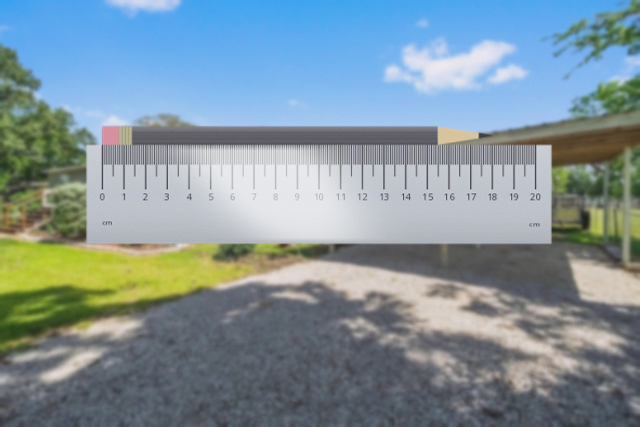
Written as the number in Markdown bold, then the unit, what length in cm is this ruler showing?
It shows **18** cm
